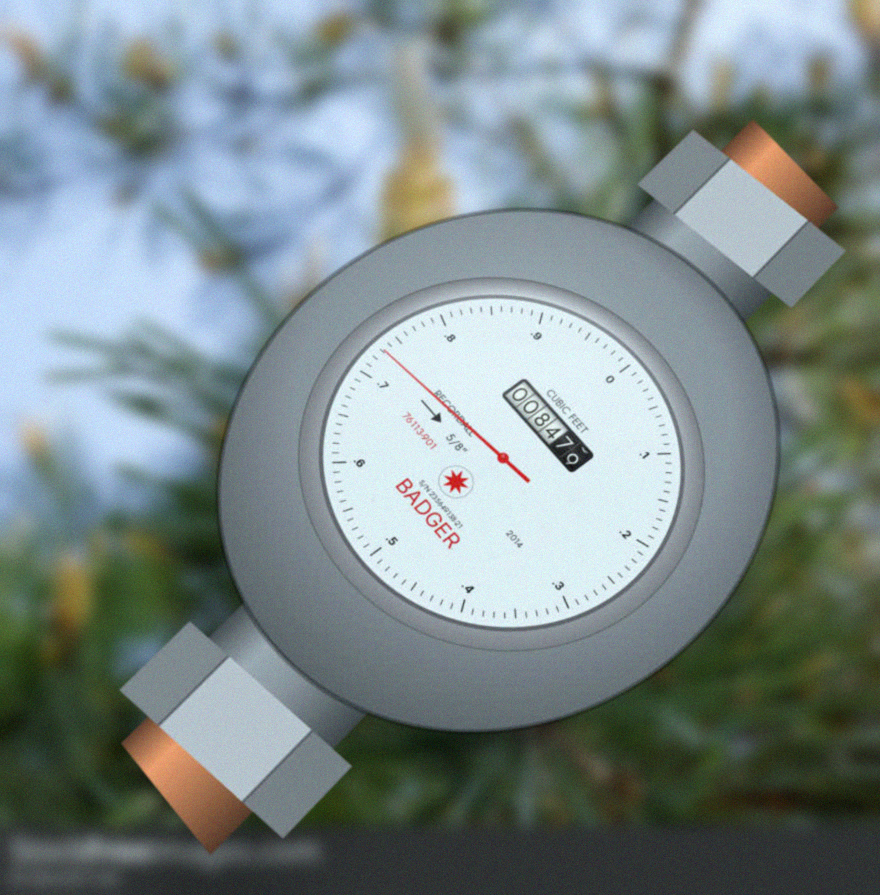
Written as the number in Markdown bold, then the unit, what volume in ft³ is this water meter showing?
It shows **8478.73** ft³
